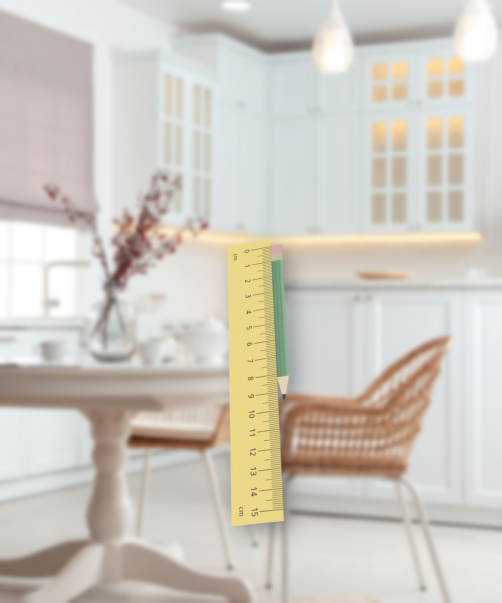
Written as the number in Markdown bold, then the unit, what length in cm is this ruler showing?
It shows **9.5** cm
